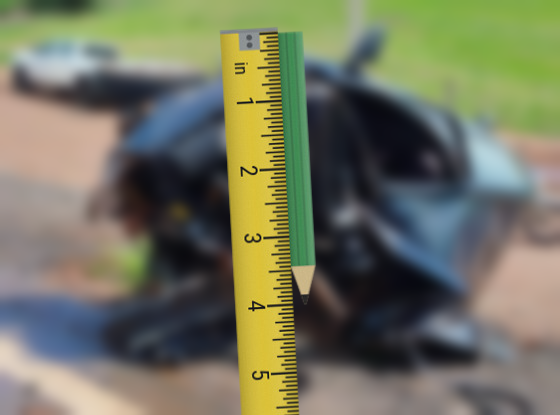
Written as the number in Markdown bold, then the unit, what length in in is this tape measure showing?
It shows **4** in
